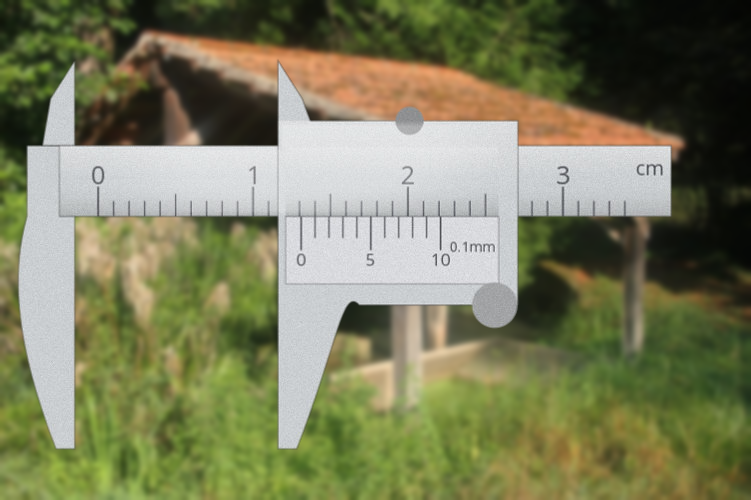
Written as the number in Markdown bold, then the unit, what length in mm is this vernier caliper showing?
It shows **13.1** mm
